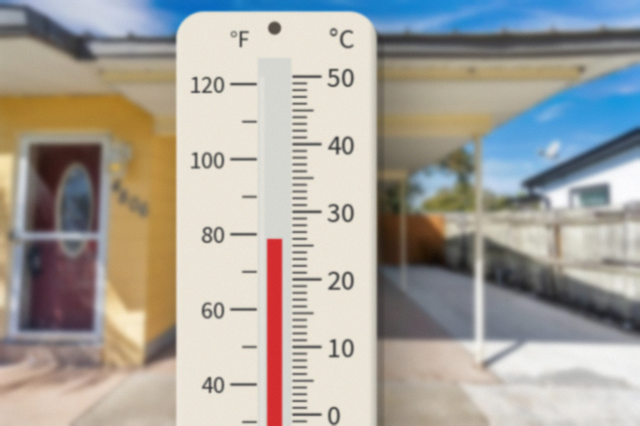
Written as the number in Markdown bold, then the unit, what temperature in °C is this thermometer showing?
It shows **26** °C
